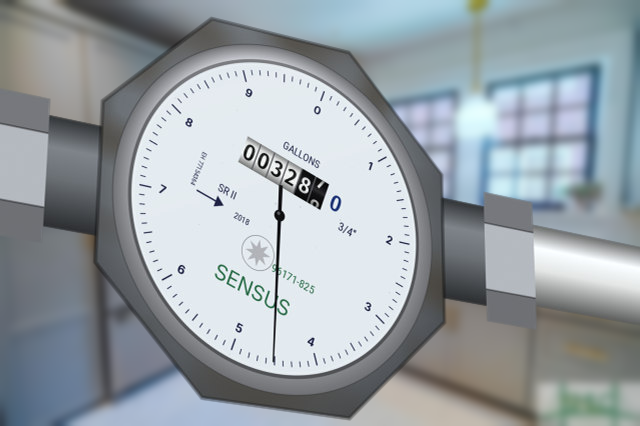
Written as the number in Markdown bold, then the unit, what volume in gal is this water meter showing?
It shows **32874.5** gal
